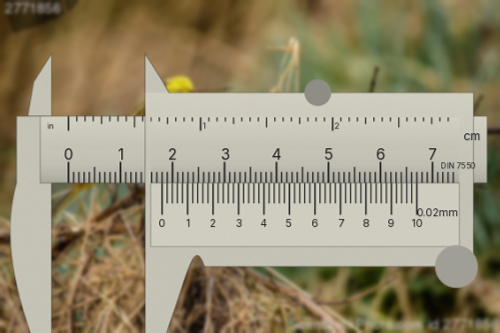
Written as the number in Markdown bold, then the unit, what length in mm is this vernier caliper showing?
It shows **18.0** mm
